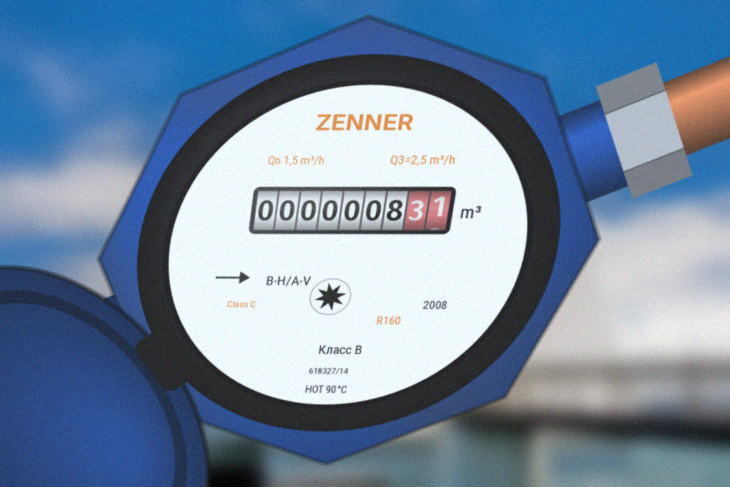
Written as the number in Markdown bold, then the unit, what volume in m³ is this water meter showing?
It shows **8.31** m³
